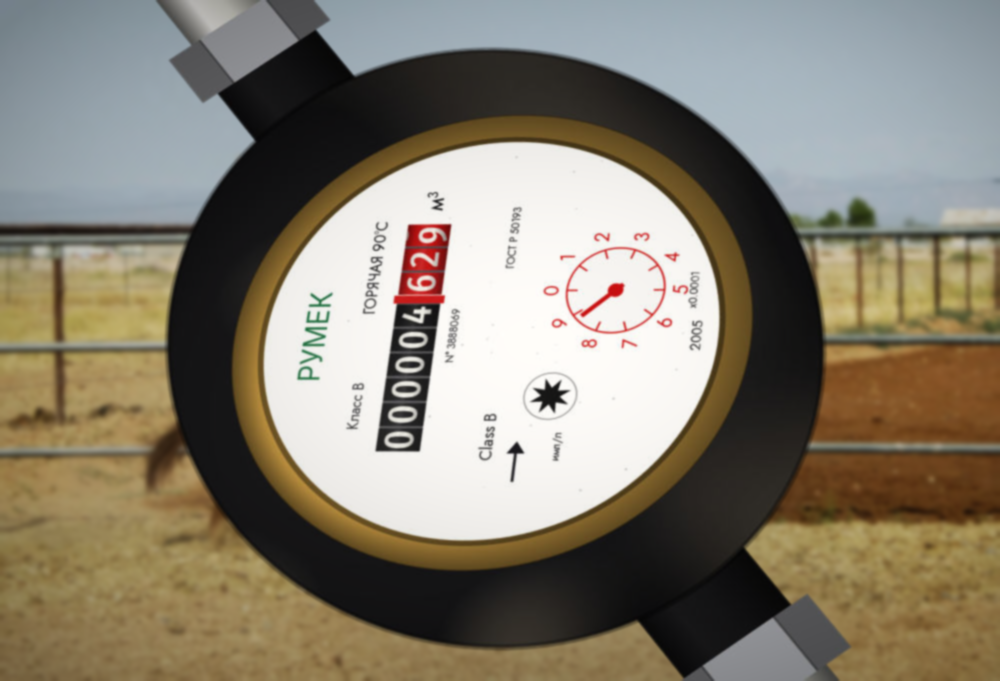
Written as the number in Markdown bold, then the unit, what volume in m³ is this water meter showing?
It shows **4.6288** m³
